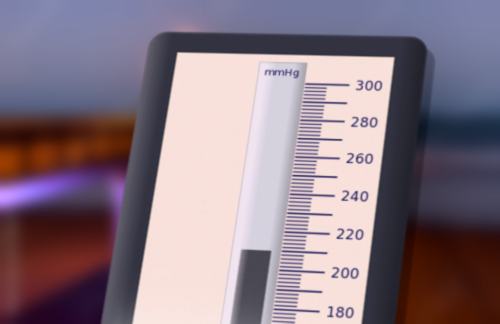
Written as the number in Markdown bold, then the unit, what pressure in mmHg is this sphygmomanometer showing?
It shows **210** mmHg
